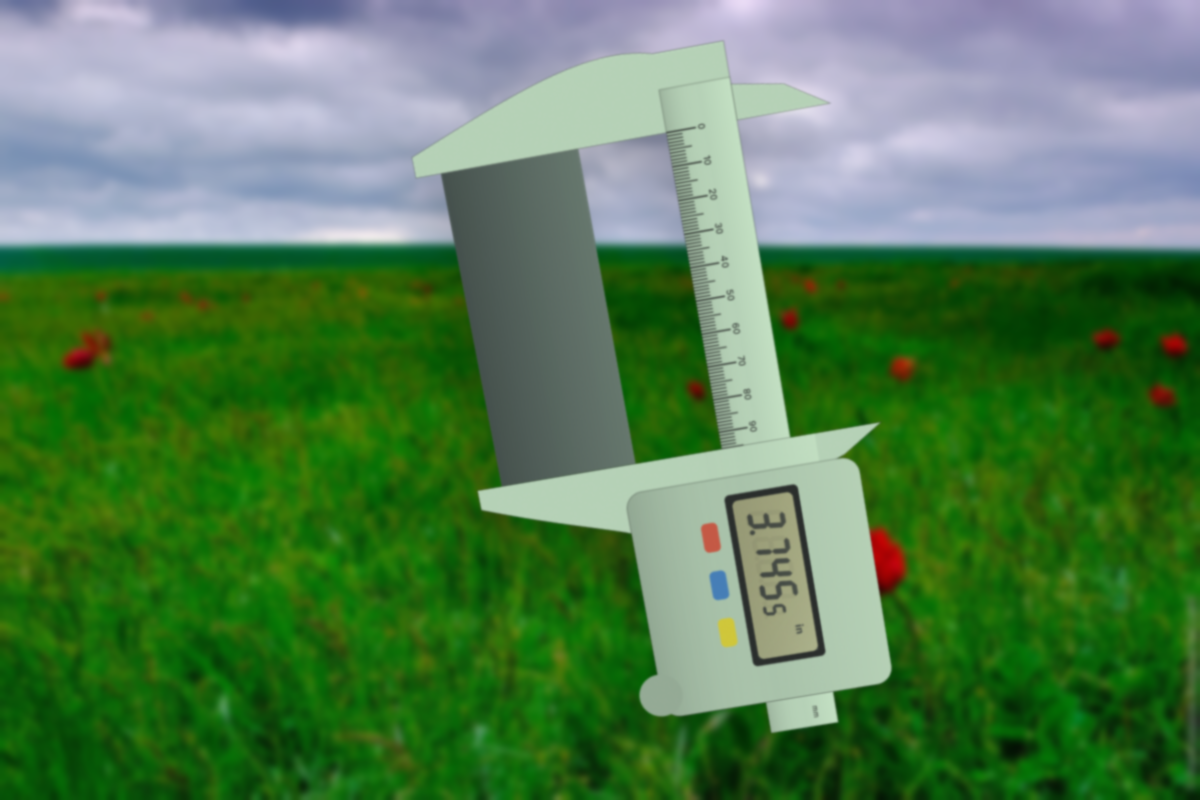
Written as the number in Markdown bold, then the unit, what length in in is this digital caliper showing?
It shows **3.7455** in
